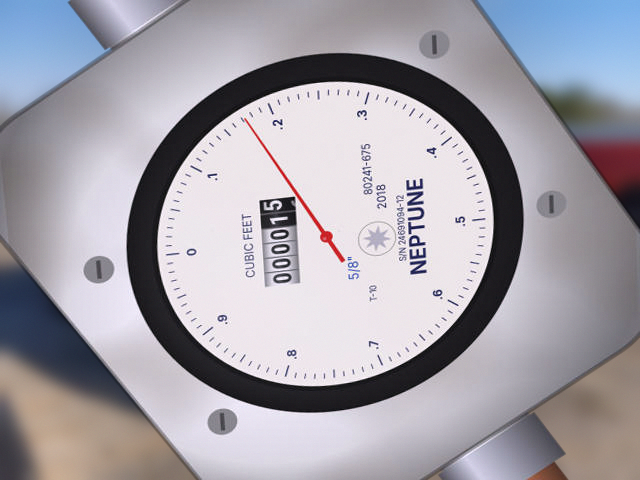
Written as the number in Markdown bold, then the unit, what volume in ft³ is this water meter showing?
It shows **15.17** ft³
